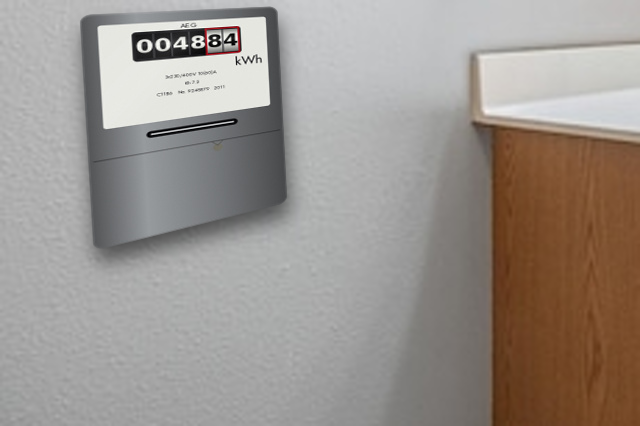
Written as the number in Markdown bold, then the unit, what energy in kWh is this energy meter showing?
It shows **48.84** kWh
